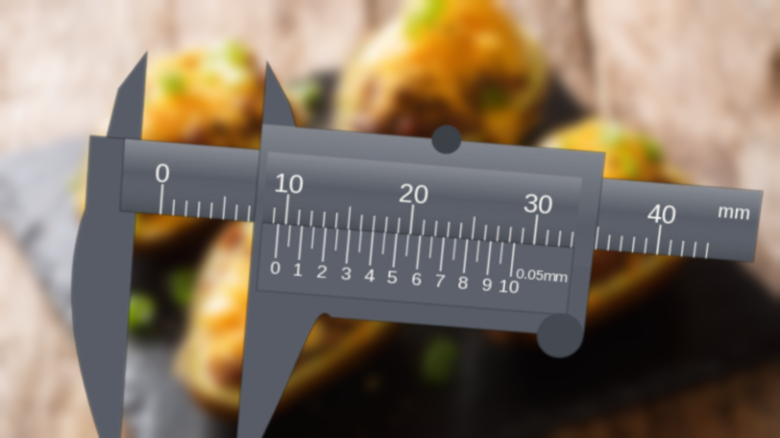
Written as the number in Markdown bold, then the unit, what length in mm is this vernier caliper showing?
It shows **9.4** mm
